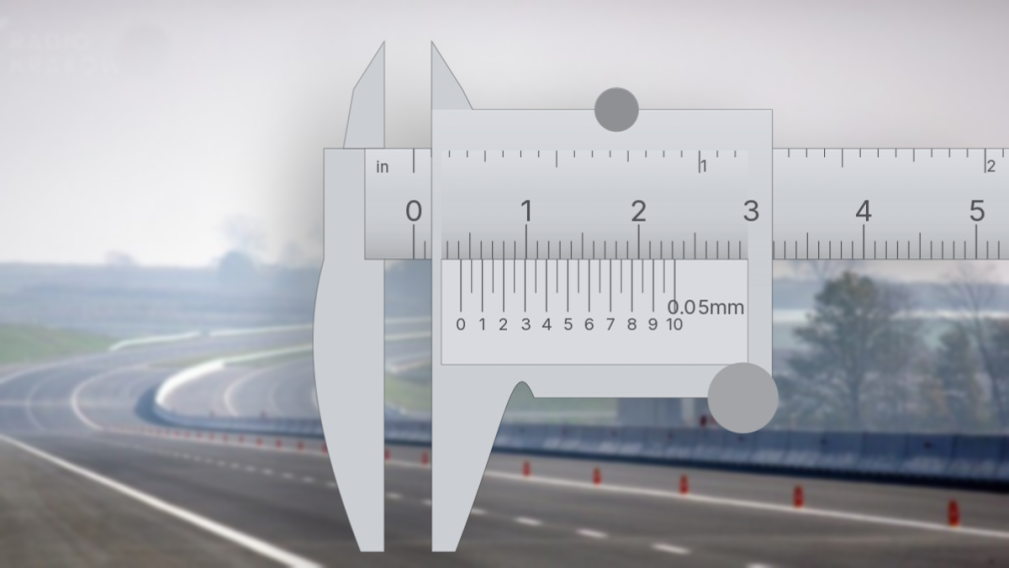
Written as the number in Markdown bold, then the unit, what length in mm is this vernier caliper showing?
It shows **4.2** mm
